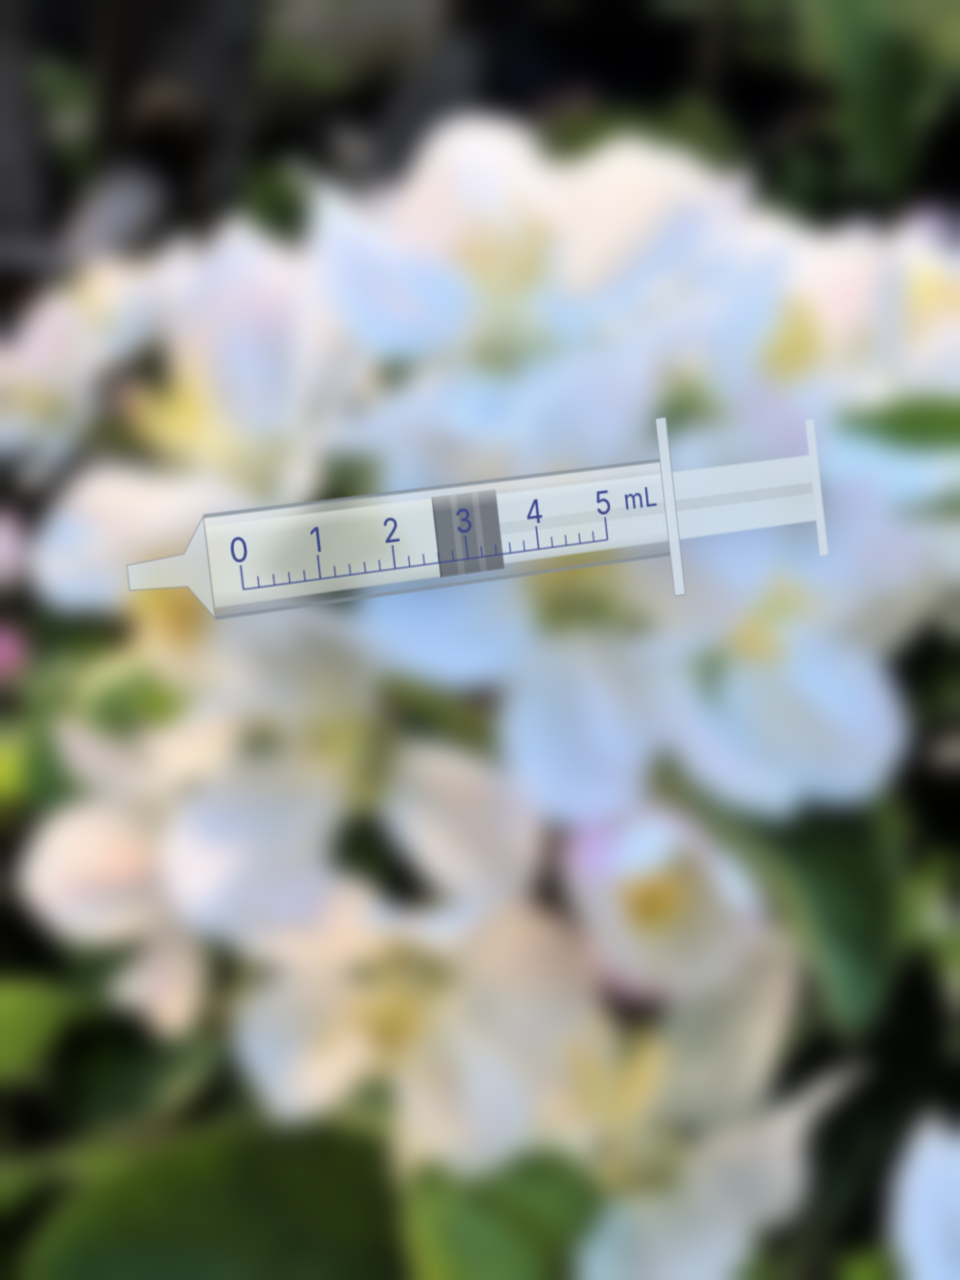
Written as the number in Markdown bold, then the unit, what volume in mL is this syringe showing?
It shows **2.6** mL
